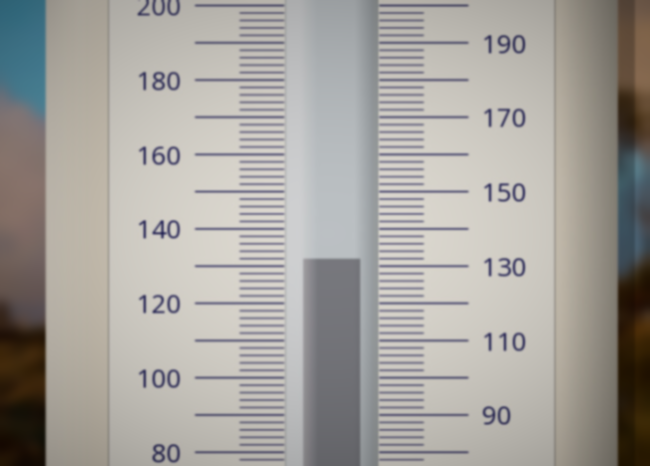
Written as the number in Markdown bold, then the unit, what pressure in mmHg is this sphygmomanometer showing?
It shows **132** mmHg
